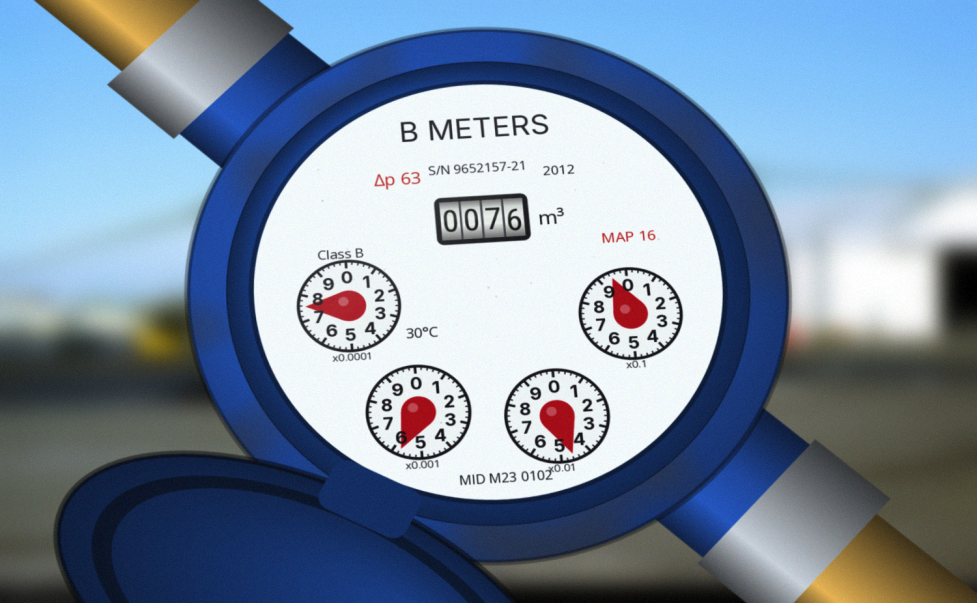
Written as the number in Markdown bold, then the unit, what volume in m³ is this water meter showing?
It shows **75.9457** m³
